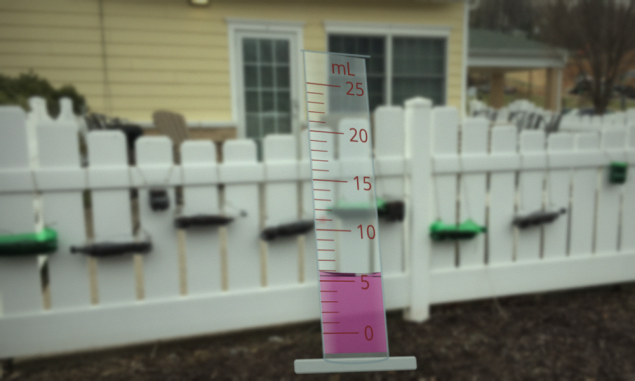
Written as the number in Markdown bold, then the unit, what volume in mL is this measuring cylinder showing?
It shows **5.5** mL
